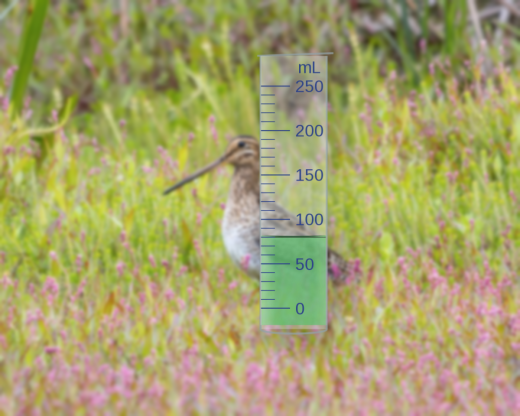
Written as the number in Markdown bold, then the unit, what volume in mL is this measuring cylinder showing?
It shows **80** mL
